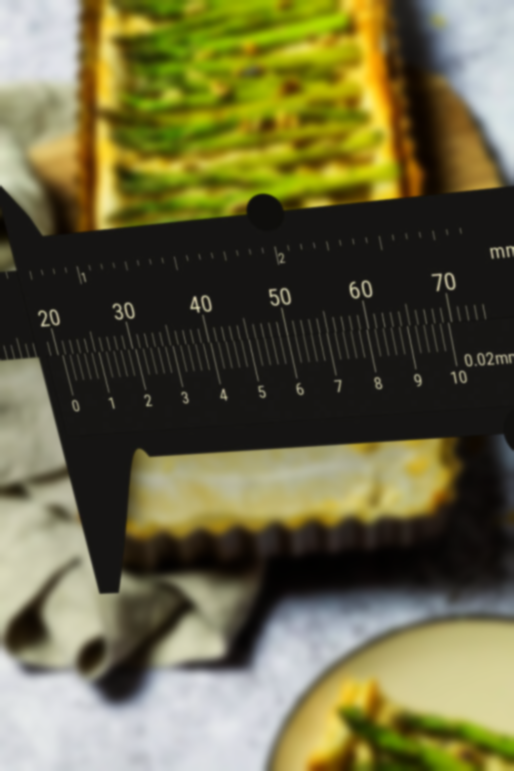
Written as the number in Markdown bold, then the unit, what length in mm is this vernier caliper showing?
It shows **20.6** mm
